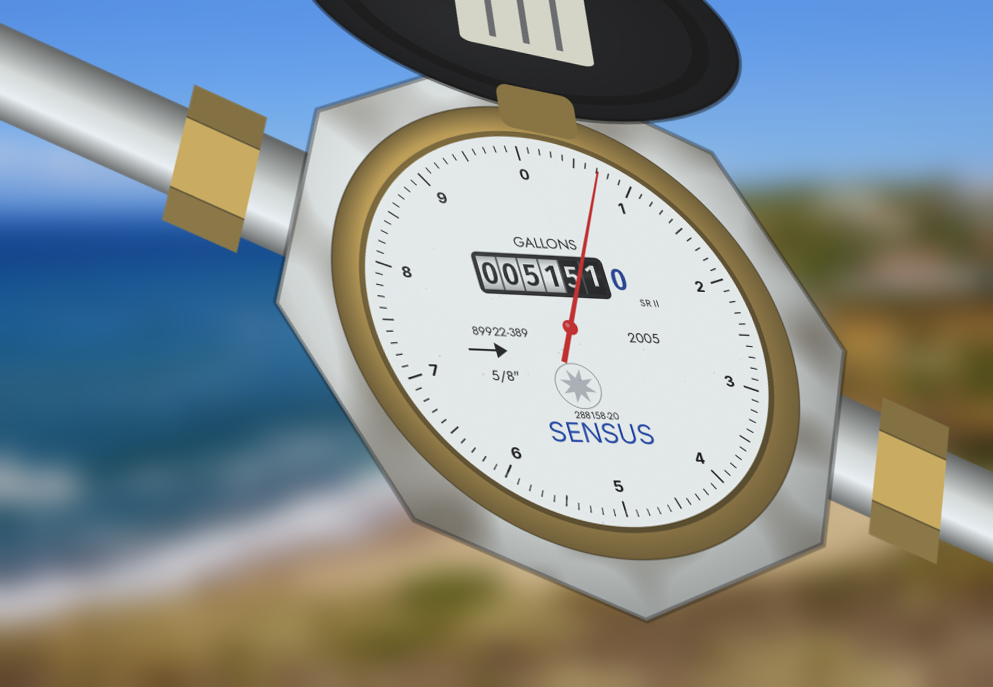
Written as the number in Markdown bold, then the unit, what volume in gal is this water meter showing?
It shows **51510.7** gal
